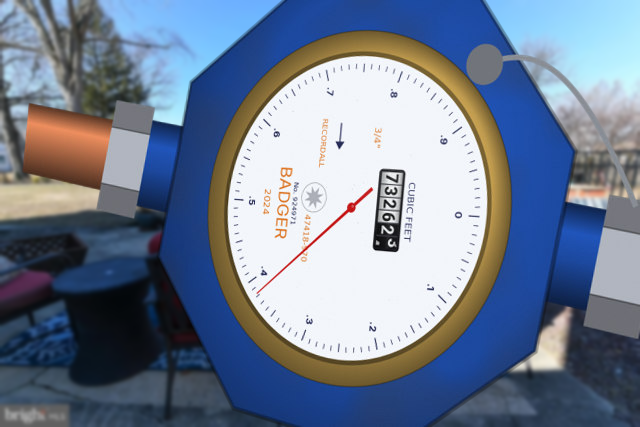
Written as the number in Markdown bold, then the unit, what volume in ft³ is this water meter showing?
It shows **732623.38** ft³
